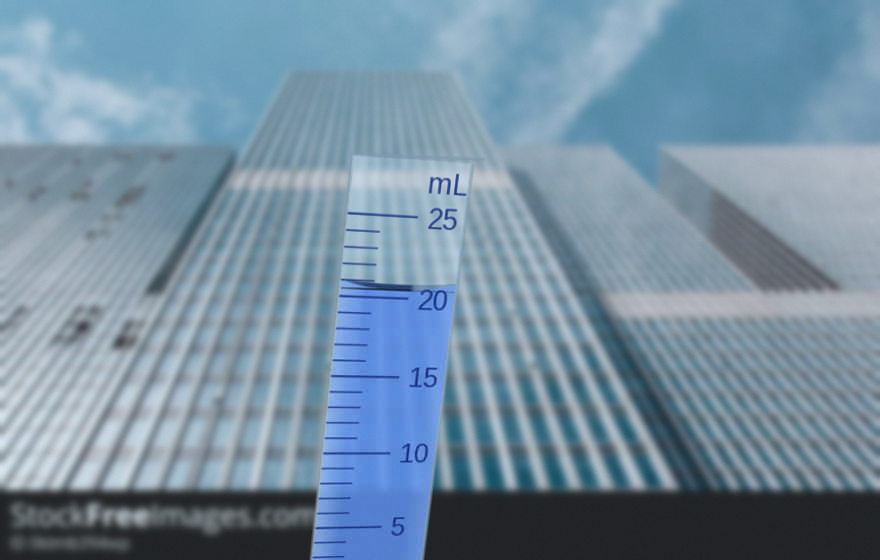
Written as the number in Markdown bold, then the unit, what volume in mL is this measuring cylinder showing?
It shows **20.5** mL
